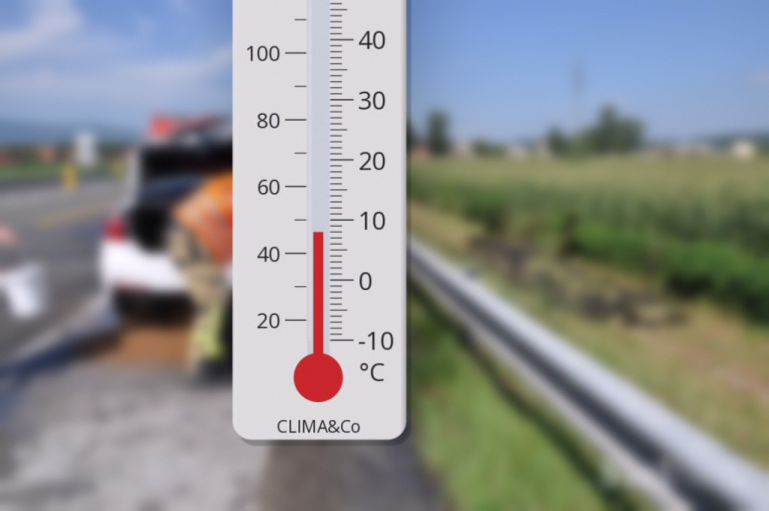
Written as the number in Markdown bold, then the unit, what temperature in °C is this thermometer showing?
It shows **8** °C
